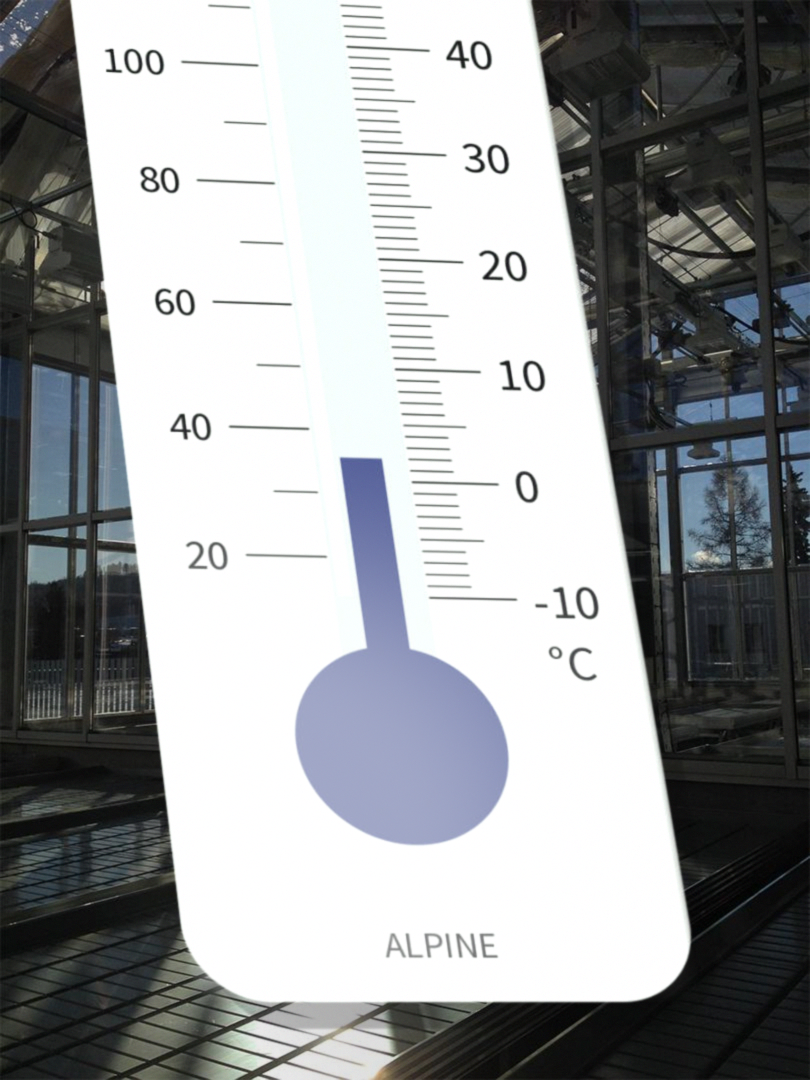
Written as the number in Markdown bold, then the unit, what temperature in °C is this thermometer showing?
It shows **2** °C
